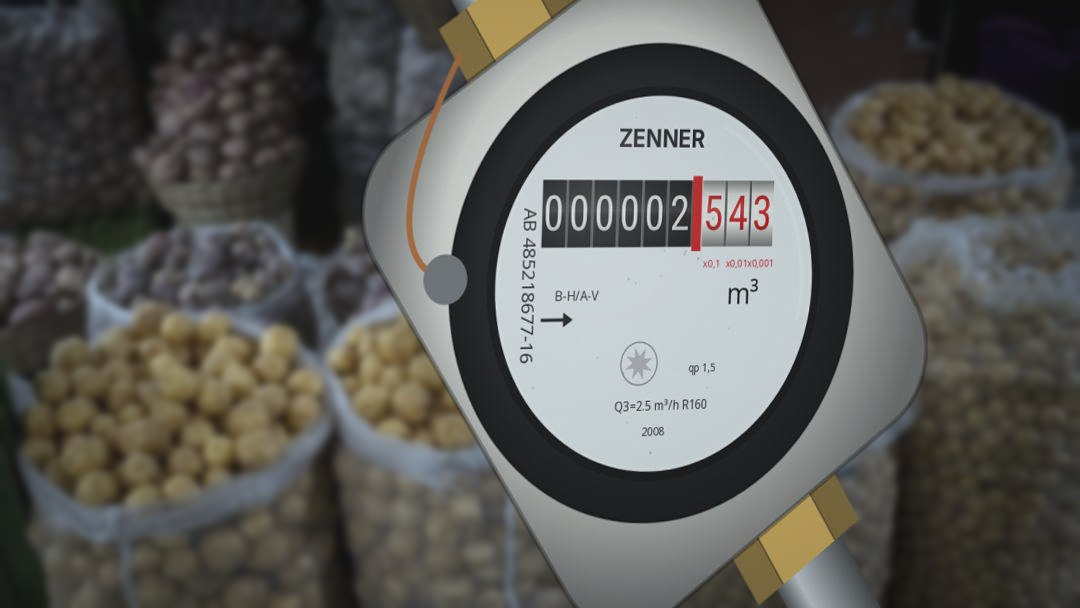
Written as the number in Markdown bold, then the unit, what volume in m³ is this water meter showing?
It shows **2.543** m³
